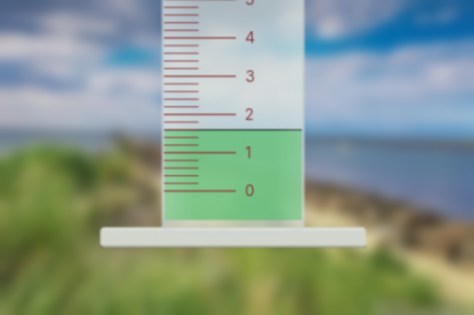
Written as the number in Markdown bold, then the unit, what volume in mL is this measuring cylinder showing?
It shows **1.6** mL
